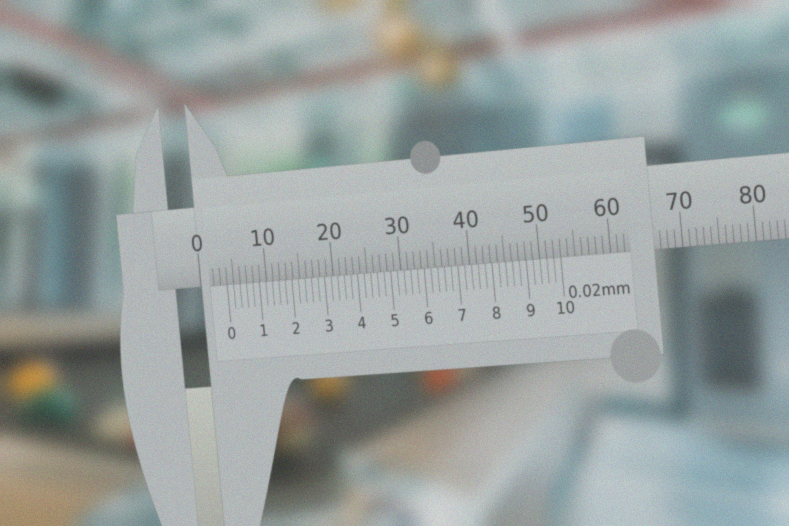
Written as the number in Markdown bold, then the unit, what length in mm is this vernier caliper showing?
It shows **4.0** mm
